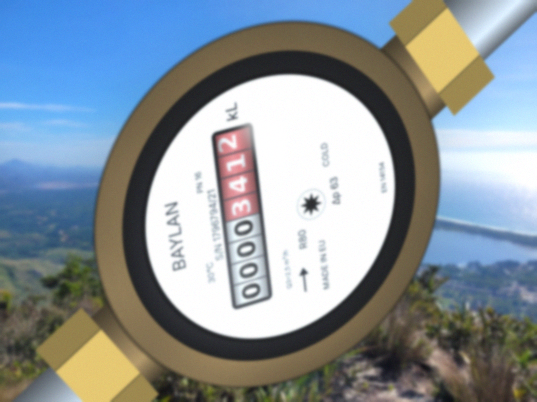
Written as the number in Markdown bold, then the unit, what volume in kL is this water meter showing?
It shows **0.3412** kL
